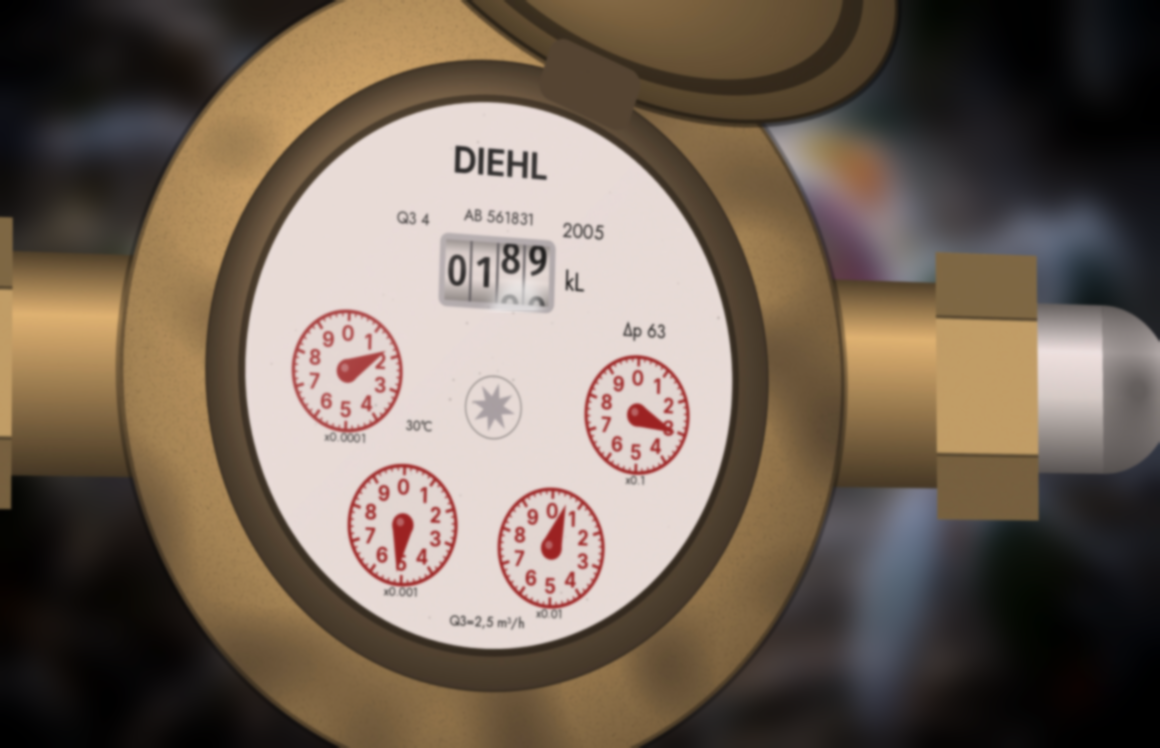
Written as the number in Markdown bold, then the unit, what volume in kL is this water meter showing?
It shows **189.3051** kL
